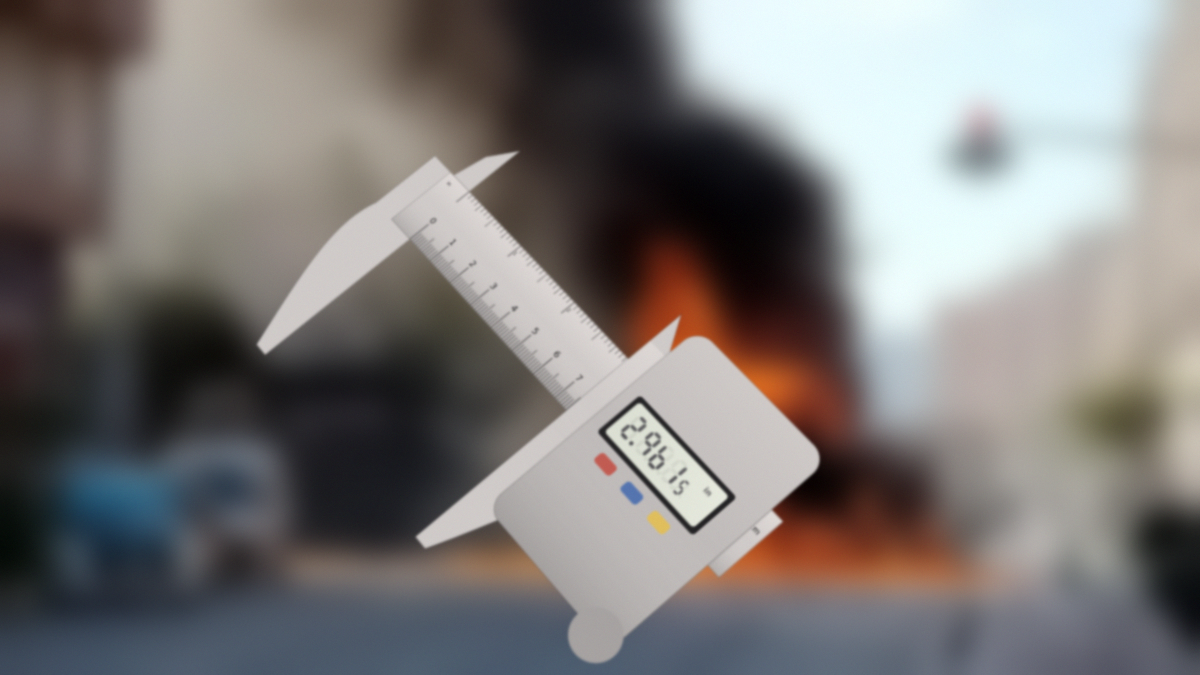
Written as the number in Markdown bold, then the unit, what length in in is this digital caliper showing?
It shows **2.9615** in
